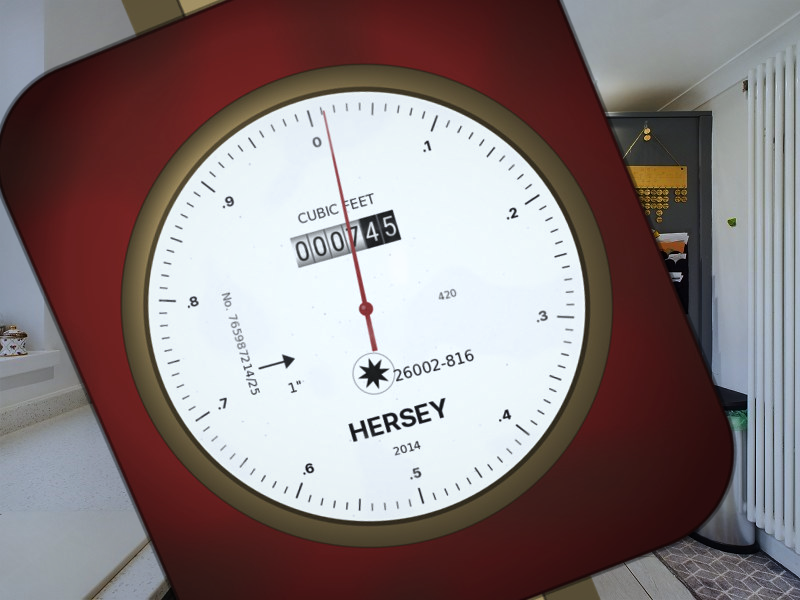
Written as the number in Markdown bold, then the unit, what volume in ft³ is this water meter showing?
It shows **745.01** ft³
